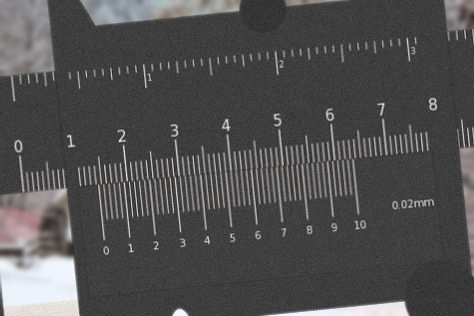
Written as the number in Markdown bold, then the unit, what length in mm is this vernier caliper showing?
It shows **14.5** mm
